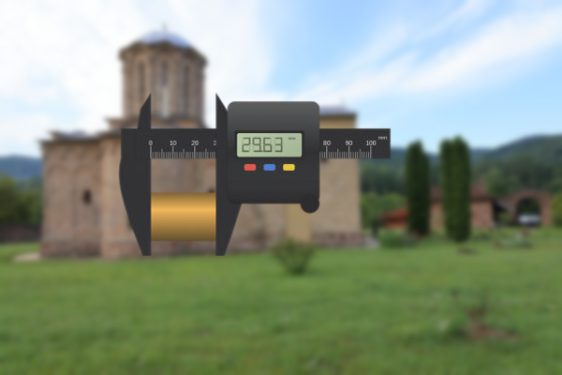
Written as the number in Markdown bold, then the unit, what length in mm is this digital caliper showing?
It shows **29.63** mm
